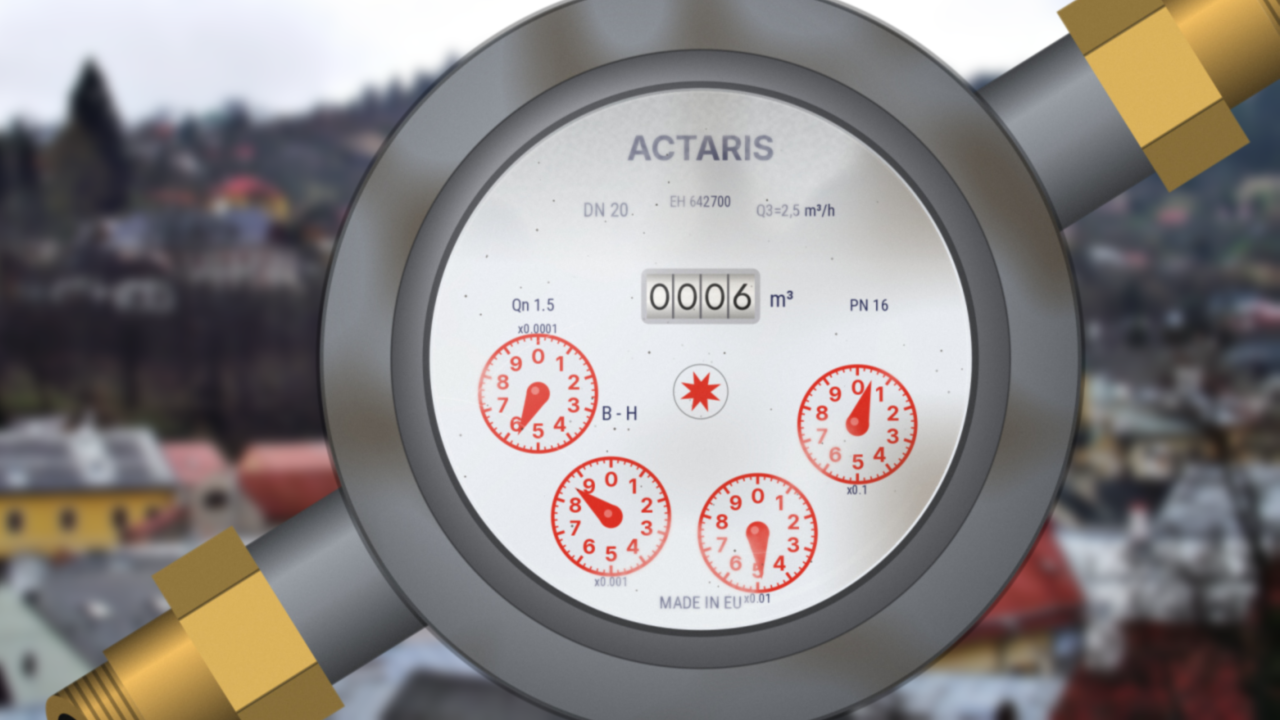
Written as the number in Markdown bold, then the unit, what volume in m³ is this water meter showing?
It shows **6.0485** m³
